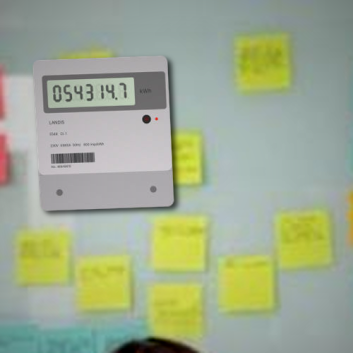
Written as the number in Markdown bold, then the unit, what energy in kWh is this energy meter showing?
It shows **54314.7** kWh
